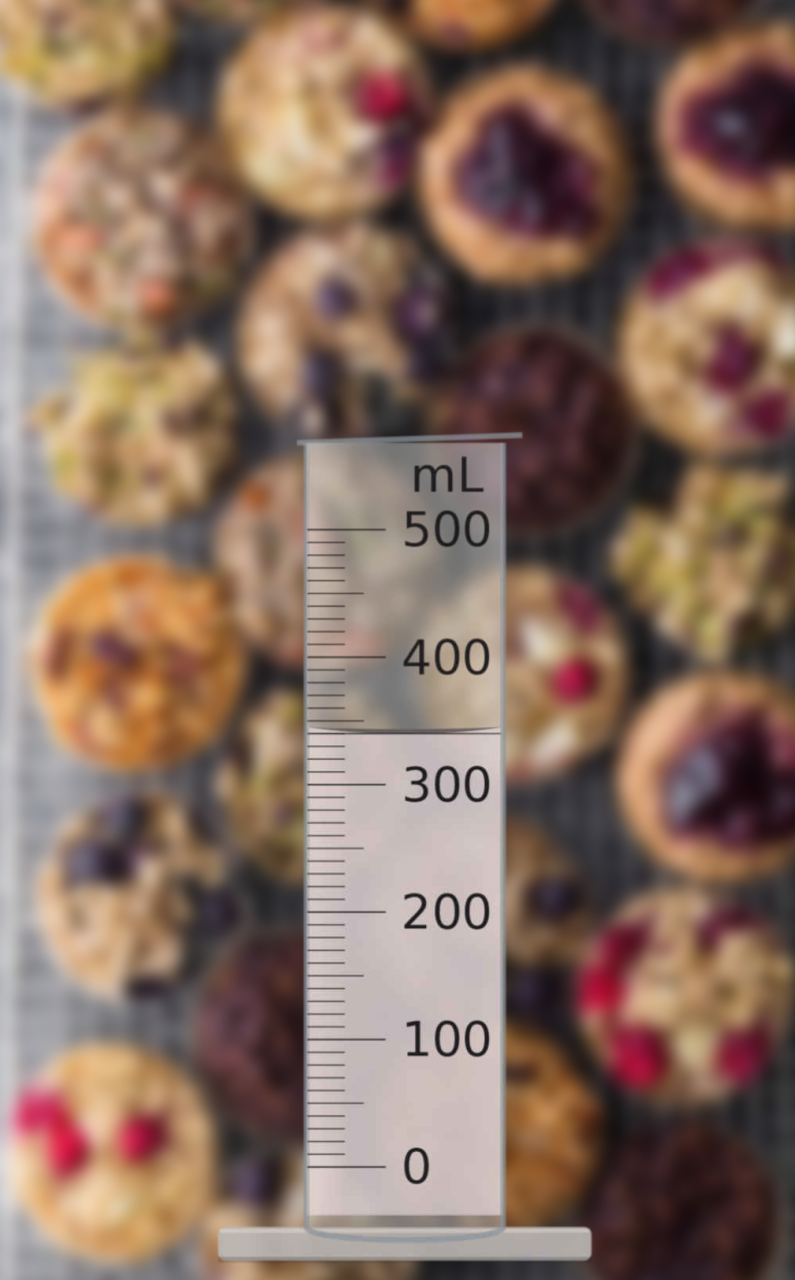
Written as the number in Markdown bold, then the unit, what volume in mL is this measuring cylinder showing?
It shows **340** mL
